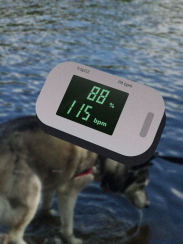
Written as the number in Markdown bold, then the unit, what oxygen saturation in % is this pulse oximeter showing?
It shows **88** %
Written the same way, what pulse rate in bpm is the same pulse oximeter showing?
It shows **115** bpm
